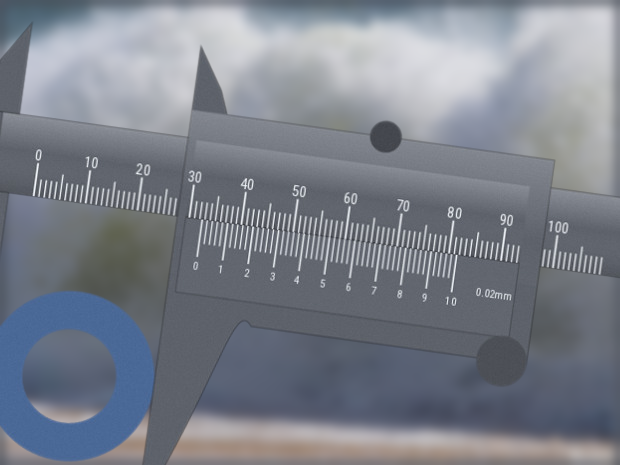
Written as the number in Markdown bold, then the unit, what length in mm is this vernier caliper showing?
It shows **32.5** mm
